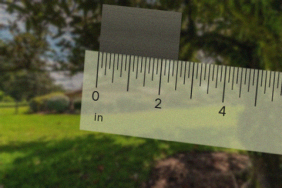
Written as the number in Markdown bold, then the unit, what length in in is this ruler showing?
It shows **2.5** in
